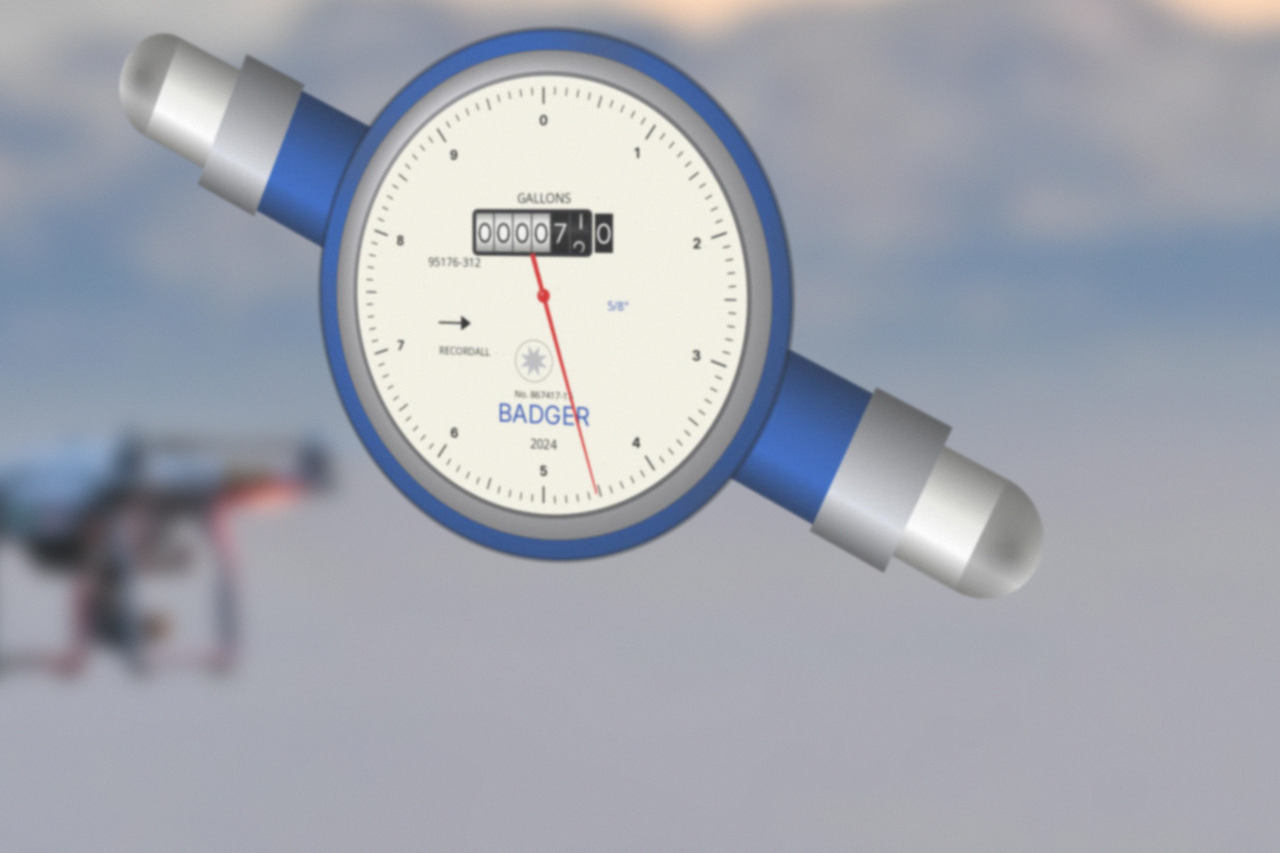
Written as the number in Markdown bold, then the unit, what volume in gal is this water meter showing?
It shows **714.5** gal
